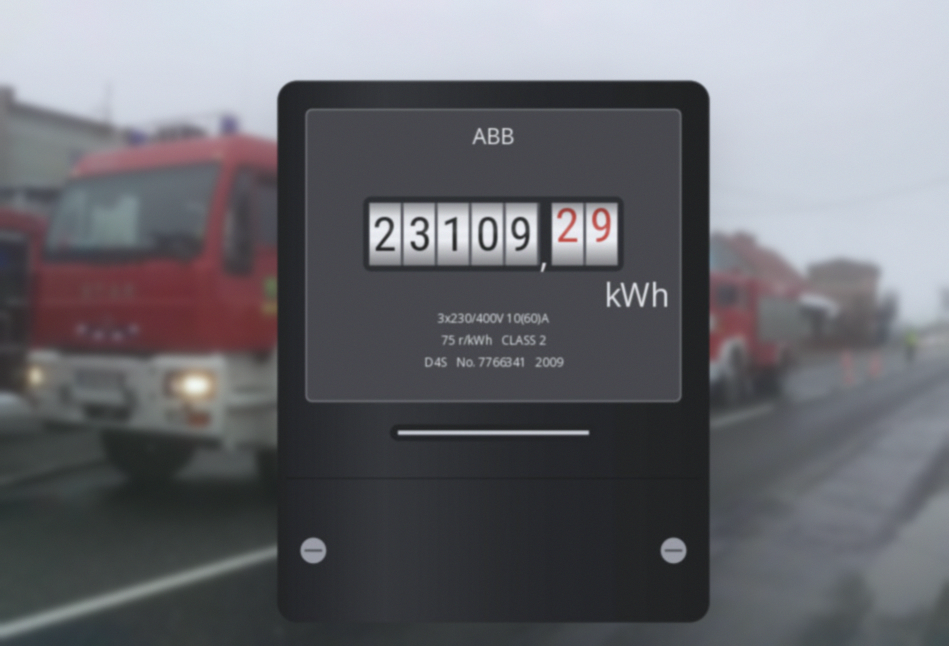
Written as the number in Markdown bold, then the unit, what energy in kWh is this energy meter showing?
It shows **23109.29** kWh
